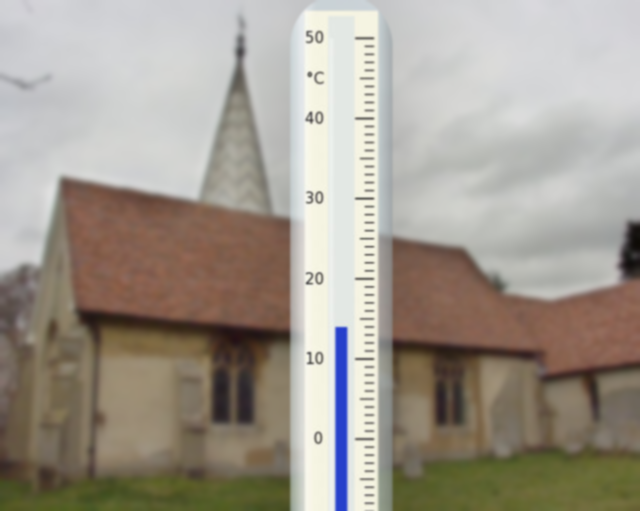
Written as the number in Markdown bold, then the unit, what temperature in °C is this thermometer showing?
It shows **14** °C
